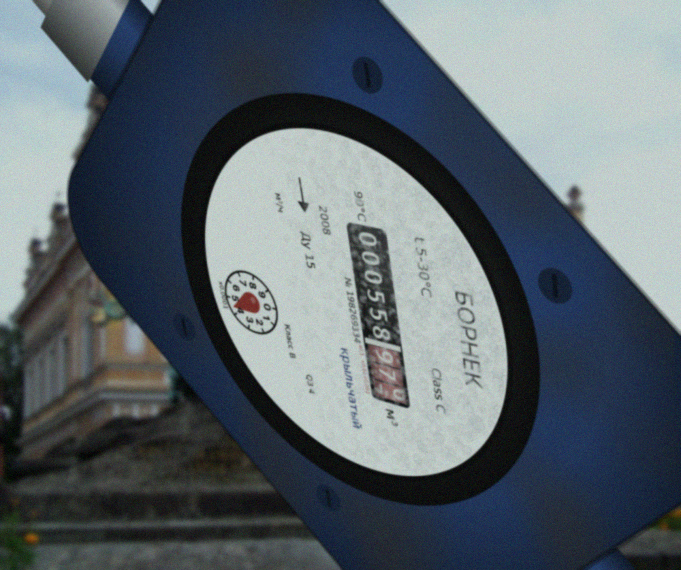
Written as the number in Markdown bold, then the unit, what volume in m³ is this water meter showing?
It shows **558.9764** m³
